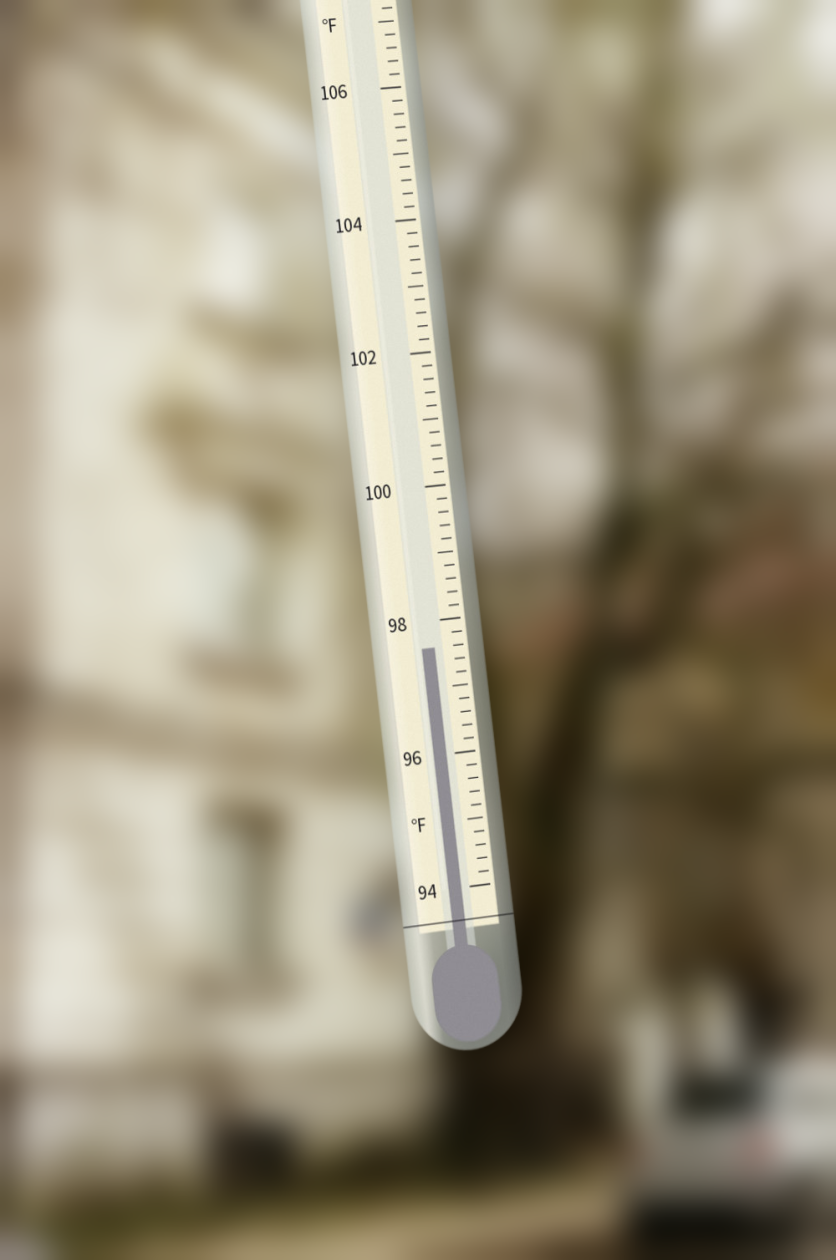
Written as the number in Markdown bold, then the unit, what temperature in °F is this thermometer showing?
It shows **97.6** °F
